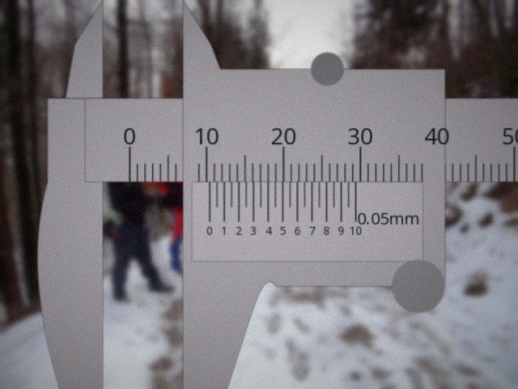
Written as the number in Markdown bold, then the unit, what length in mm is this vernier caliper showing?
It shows **10.4** mm
